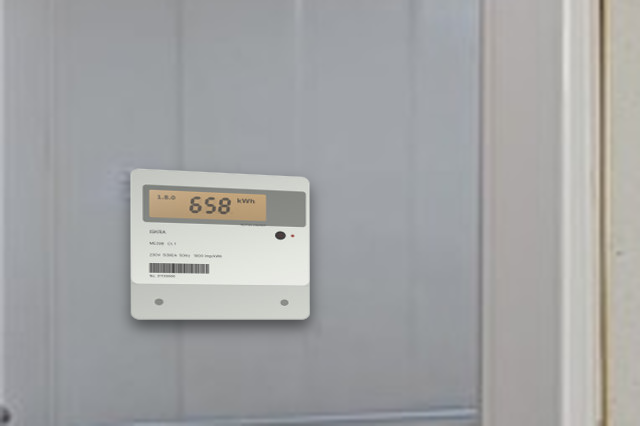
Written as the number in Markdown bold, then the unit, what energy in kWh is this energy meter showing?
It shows **658** kWh
